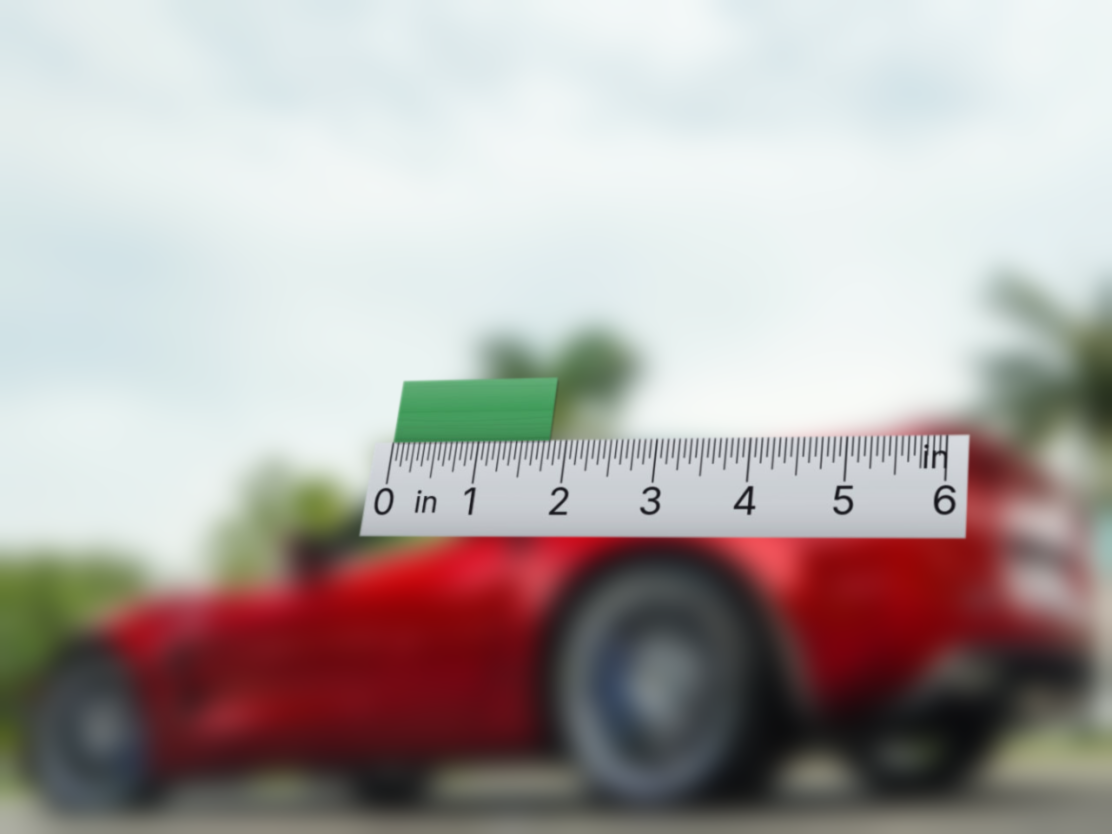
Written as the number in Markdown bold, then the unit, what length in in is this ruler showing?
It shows **1.8125** in
